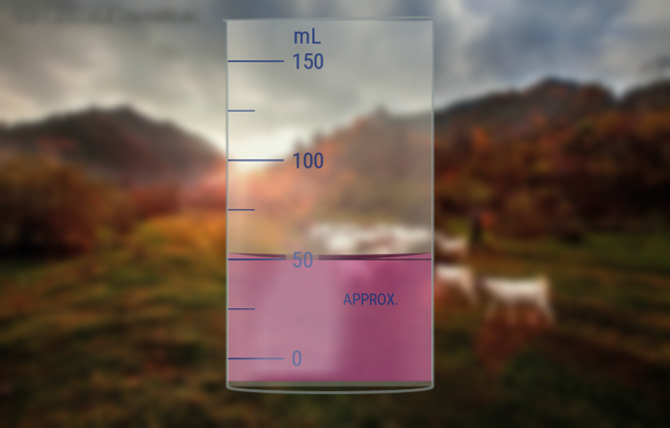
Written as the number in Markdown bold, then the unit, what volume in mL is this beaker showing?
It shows **50** mL
